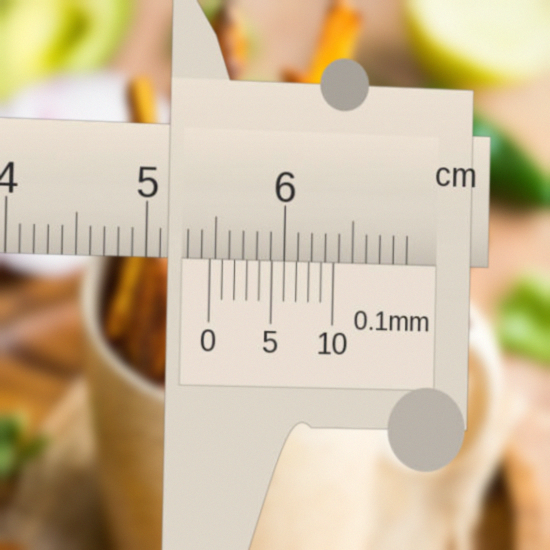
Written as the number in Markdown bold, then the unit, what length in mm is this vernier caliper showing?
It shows **54.6** mm
